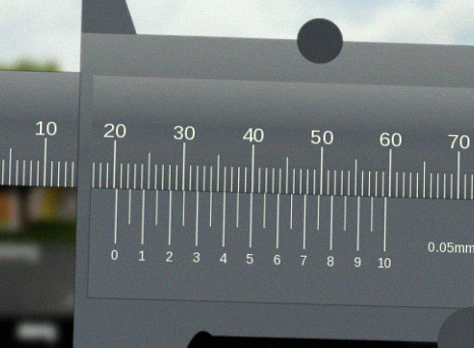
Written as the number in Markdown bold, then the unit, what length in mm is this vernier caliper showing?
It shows **20.4** mm
